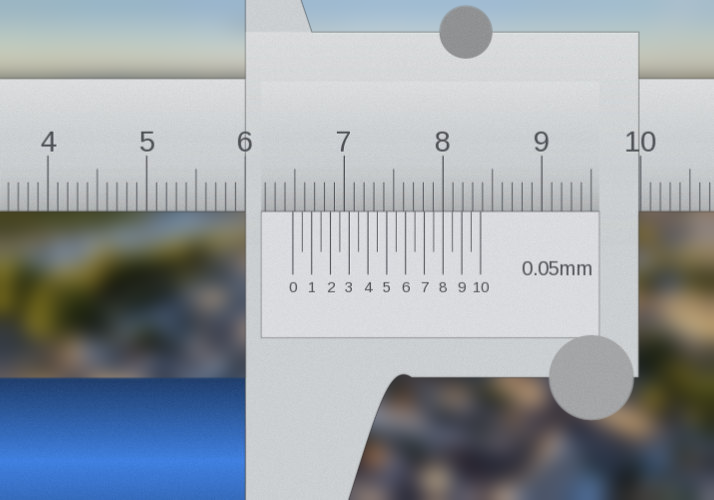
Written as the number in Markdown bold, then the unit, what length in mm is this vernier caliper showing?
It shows **64.8** mm
